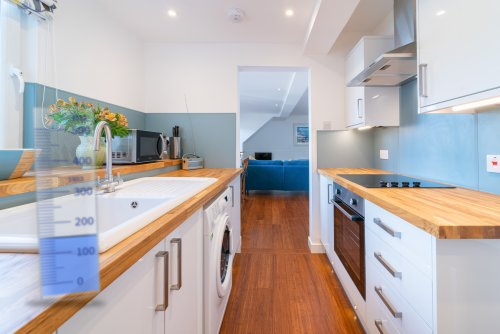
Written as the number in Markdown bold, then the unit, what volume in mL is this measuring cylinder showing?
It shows **150** mL
